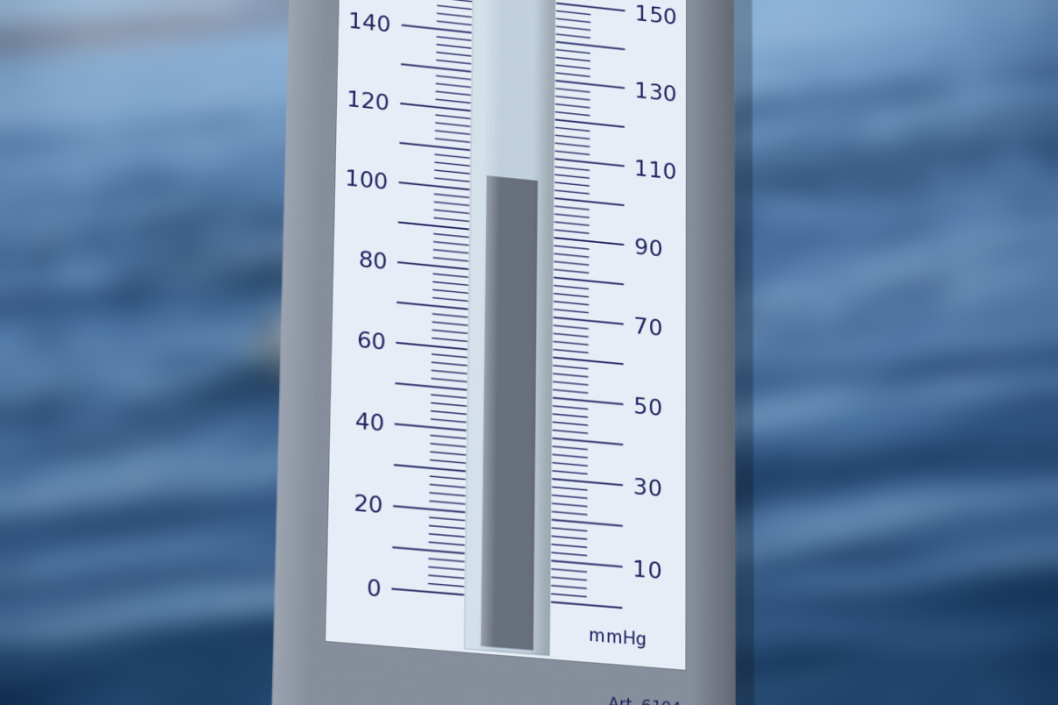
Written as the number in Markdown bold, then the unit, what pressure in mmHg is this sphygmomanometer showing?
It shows **104** mmHg
